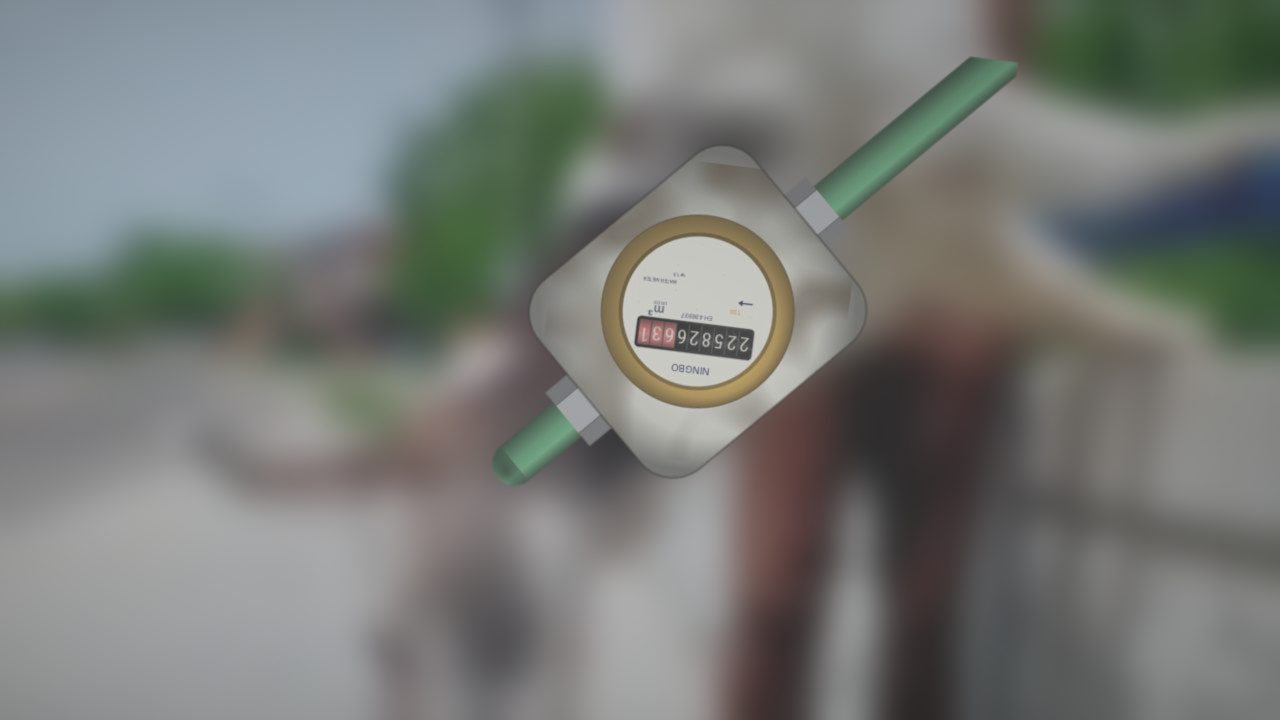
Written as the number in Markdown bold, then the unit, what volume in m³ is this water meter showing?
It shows **225826.631** m³
